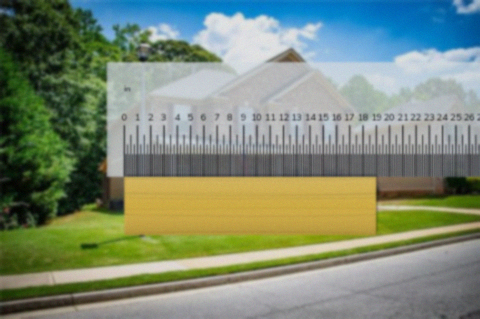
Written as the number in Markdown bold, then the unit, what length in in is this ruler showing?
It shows **19** in
